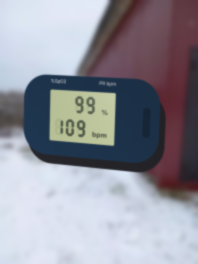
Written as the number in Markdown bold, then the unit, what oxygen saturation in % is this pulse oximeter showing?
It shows **99** %
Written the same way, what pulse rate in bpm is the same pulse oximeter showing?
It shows **109** bpm
